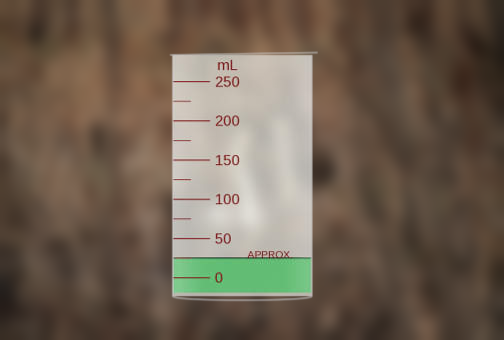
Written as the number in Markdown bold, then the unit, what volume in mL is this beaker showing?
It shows **25** mL
